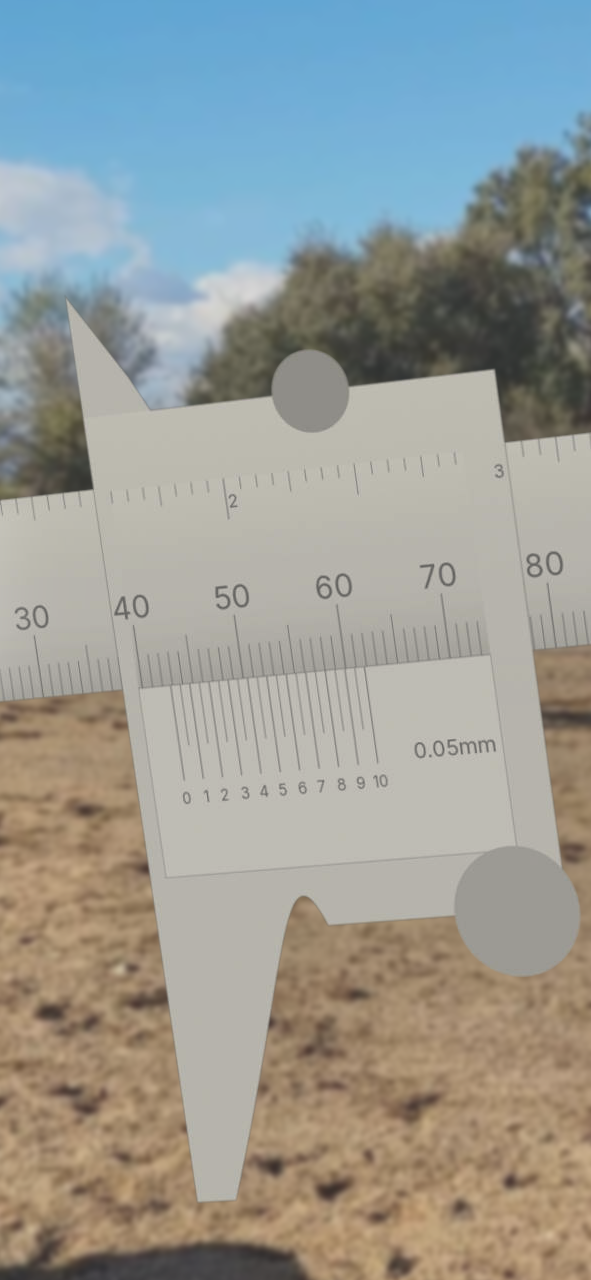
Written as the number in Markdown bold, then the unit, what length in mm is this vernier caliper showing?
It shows **42.8** mm
